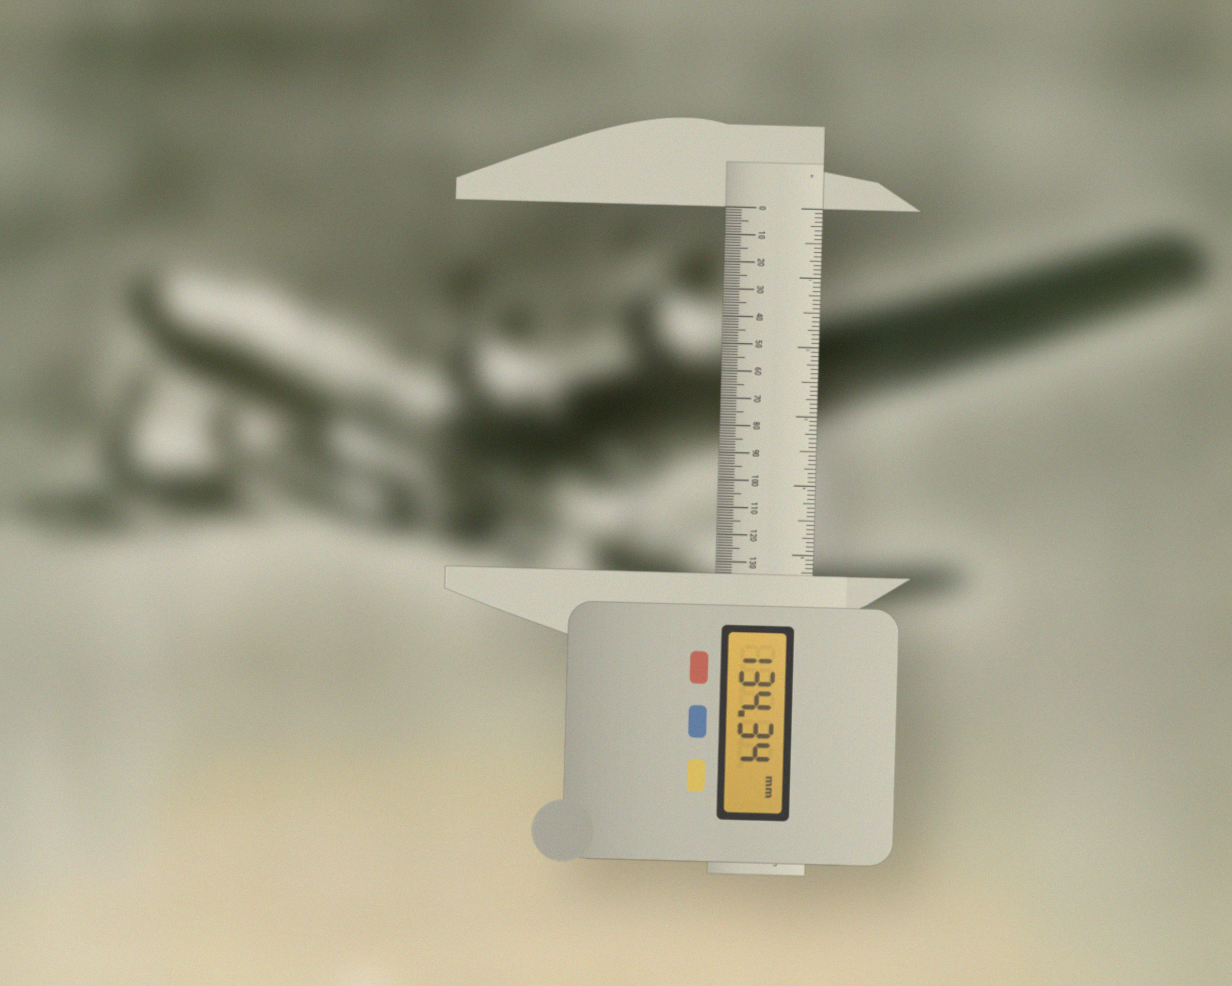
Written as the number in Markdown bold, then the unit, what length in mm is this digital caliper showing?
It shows **134.34** mm
